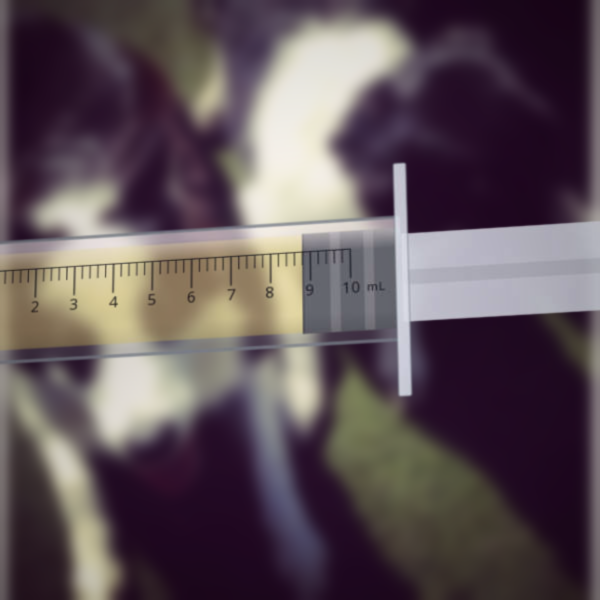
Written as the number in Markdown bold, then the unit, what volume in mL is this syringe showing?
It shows **8.8** mL
